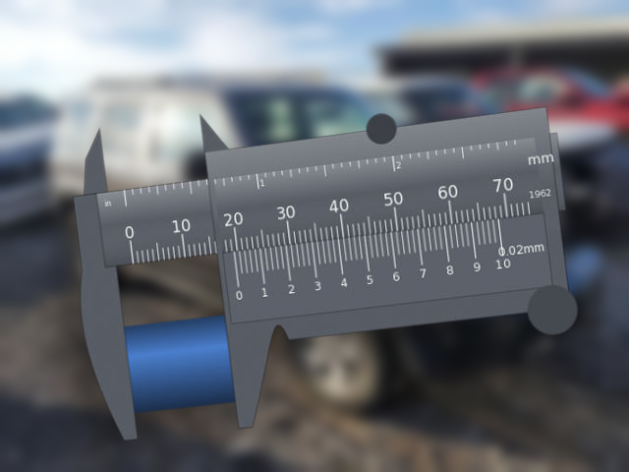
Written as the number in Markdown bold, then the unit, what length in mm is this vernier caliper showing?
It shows **19.4** mm
